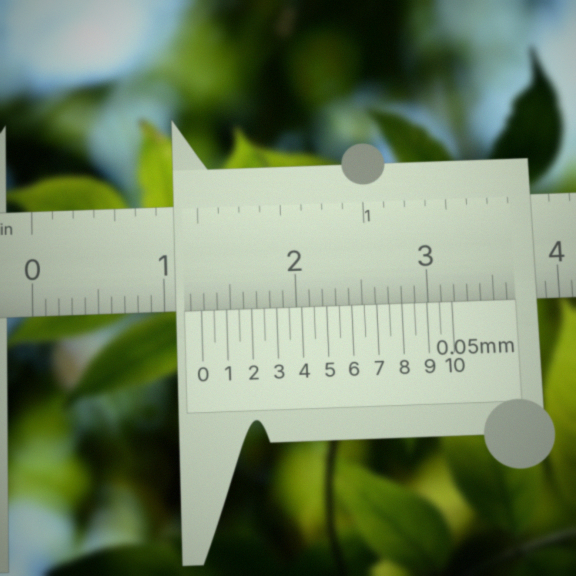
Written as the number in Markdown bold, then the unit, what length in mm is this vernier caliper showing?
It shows **12.8** mm
